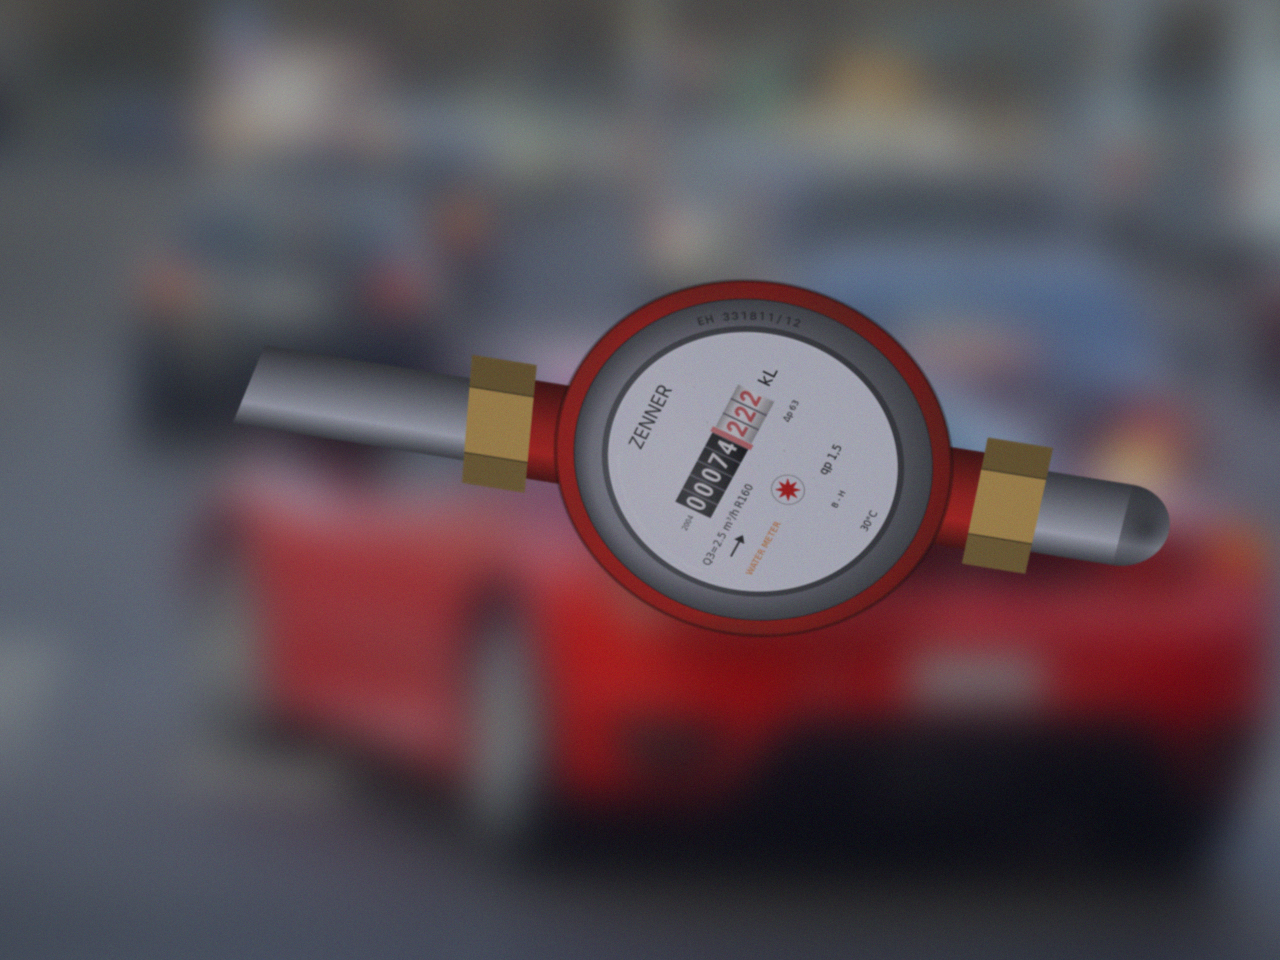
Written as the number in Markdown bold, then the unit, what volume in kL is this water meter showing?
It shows **74.222** kL
